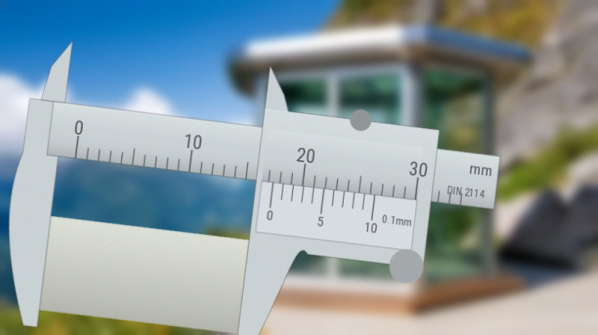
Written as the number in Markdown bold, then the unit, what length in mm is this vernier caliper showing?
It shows **17.4** mm
